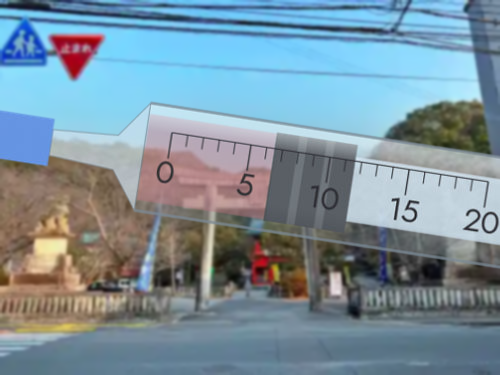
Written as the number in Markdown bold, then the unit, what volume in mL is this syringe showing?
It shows **6.5** mL
